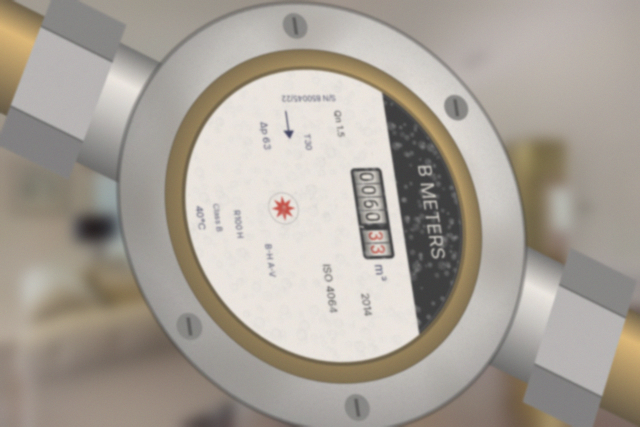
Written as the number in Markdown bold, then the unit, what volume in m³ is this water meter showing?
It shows **60.33** m³
